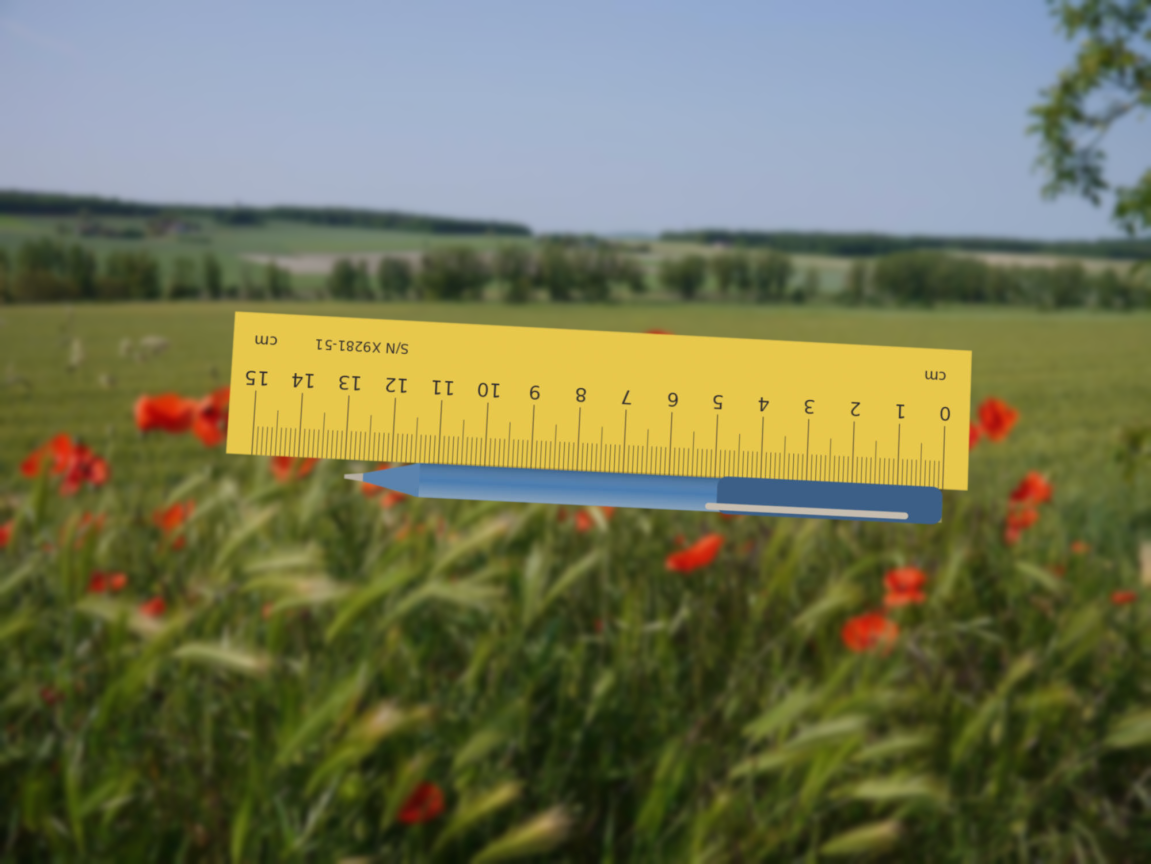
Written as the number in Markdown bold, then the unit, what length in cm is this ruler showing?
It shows **13** cm
